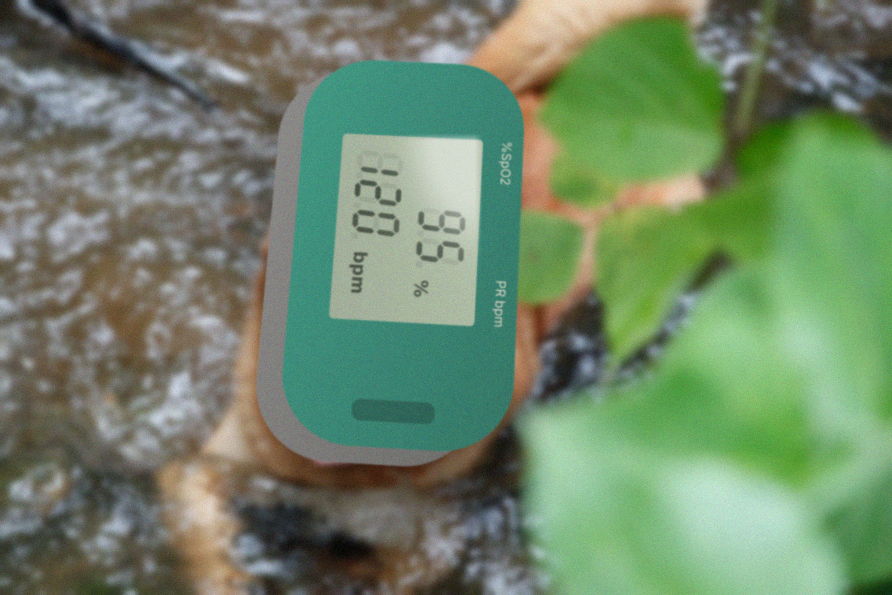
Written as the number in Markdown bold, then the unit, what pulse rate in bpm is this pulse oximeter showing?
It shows **120** bpm
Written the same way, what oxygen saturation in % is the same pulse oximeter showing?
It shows **95** %
